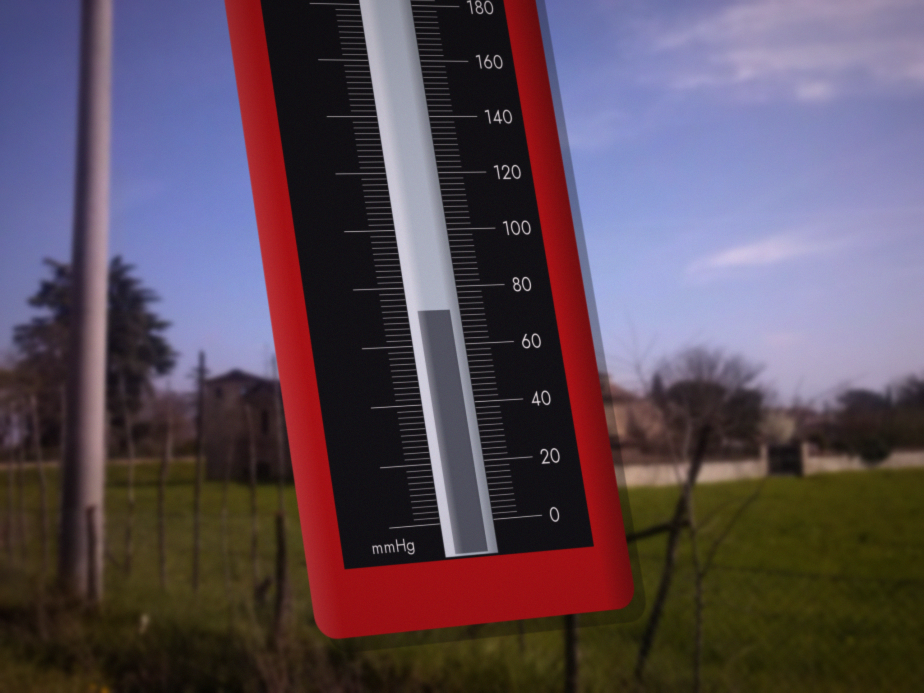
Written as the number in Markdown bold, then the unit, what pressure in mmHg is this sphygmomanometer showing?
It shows **72** mmHg
